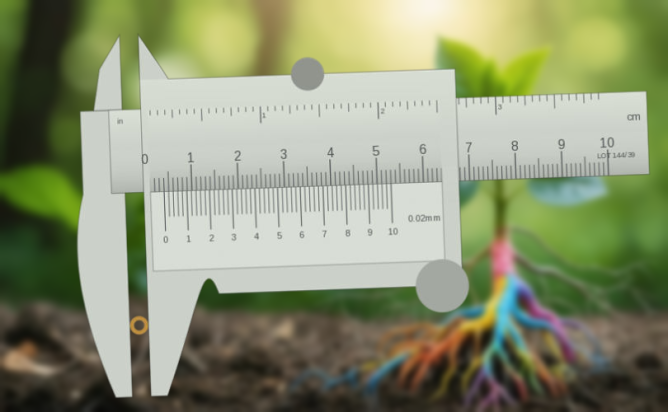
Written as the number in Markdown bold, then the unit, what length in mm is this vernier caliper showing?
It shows **4.0** mm
